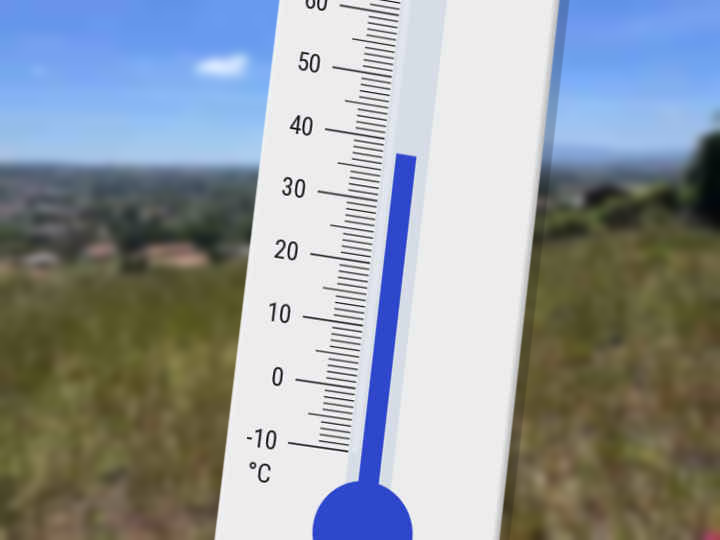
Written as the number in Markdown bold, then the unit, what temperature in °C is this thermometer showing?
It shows **38** °C
